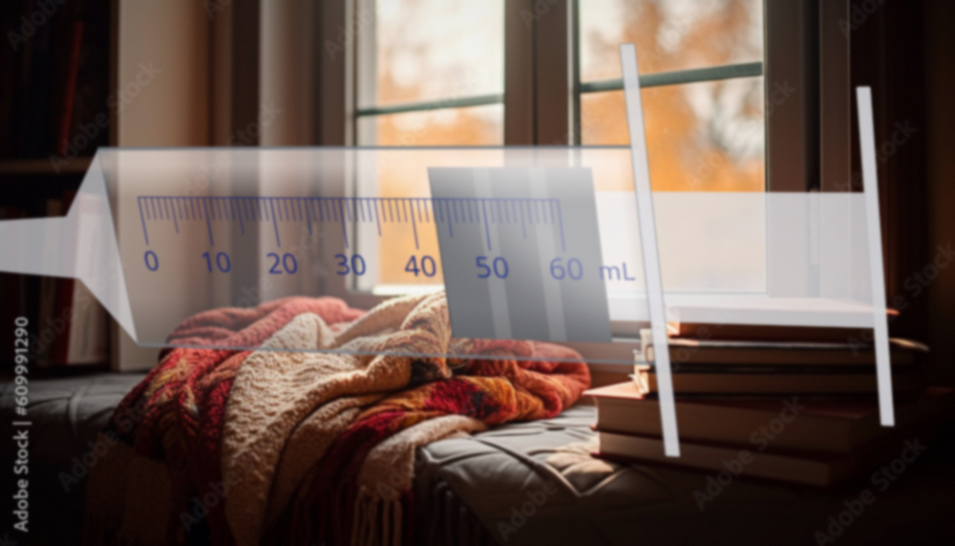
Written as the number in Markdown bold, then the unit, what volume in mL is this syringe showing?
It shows **43** mL
